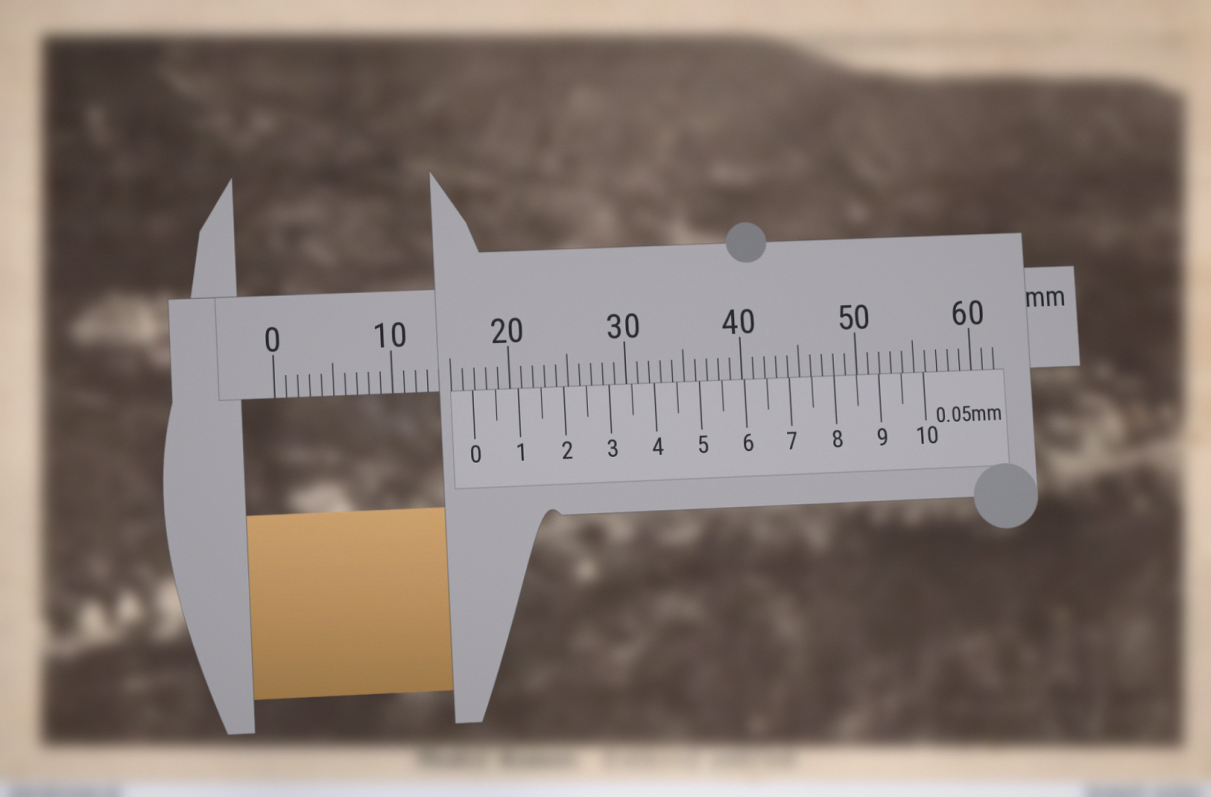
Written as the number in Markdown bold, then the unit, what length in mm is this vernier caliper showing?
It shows **16.8** mm
